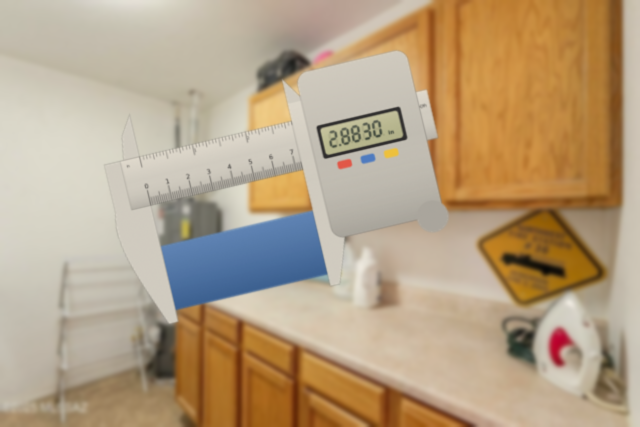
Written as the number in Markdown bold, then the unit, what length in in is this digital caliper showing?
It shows **2.8830** in
